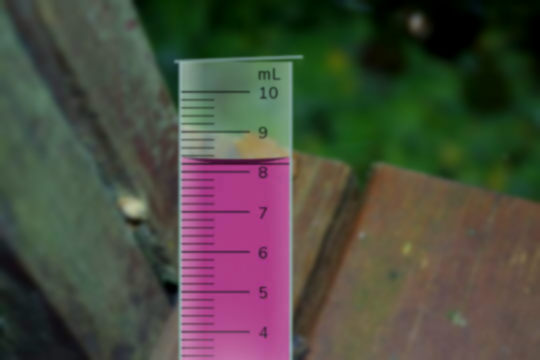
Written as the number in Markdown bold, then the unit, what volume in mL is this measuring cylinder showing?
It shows **8.2** mL
